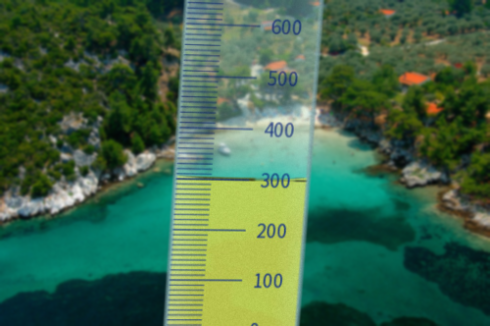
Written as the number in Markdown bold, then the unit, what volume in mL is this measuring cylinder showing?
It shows **300** mL
